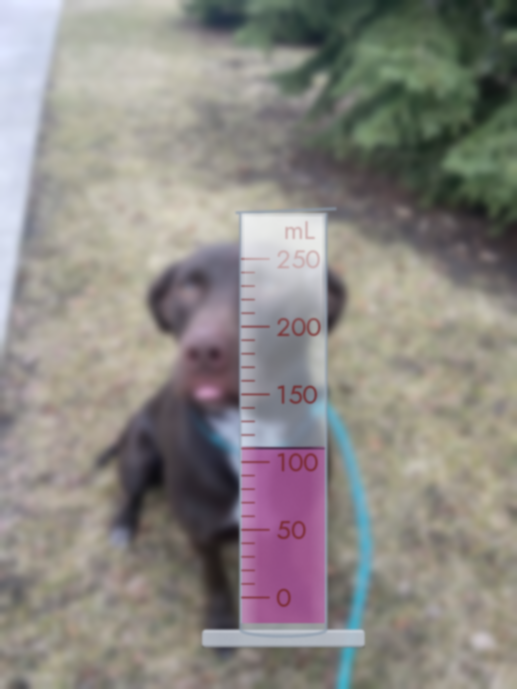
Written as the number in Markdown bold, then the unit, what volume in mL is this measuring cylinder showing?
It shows **110** mL
